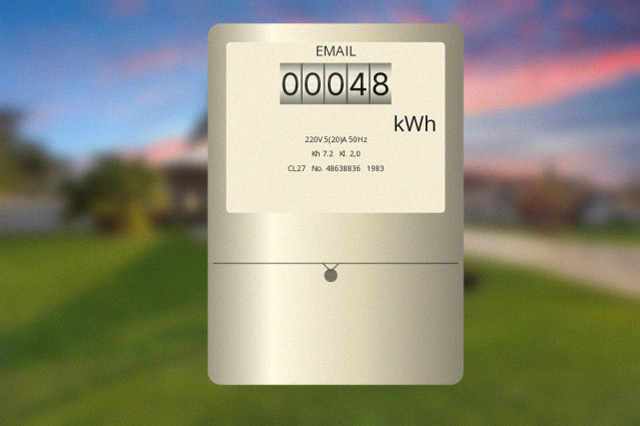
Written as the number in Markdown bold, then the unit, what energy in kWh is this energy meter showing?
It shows **48** kWh
